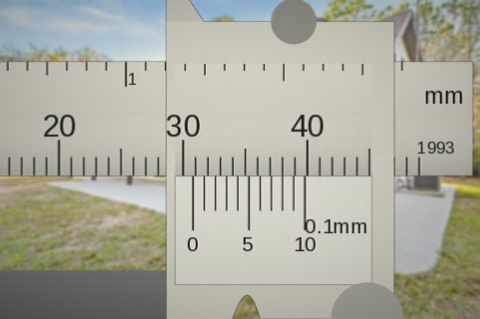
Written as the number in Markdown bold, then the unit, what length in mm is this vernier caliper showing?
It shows **30.8** mm
